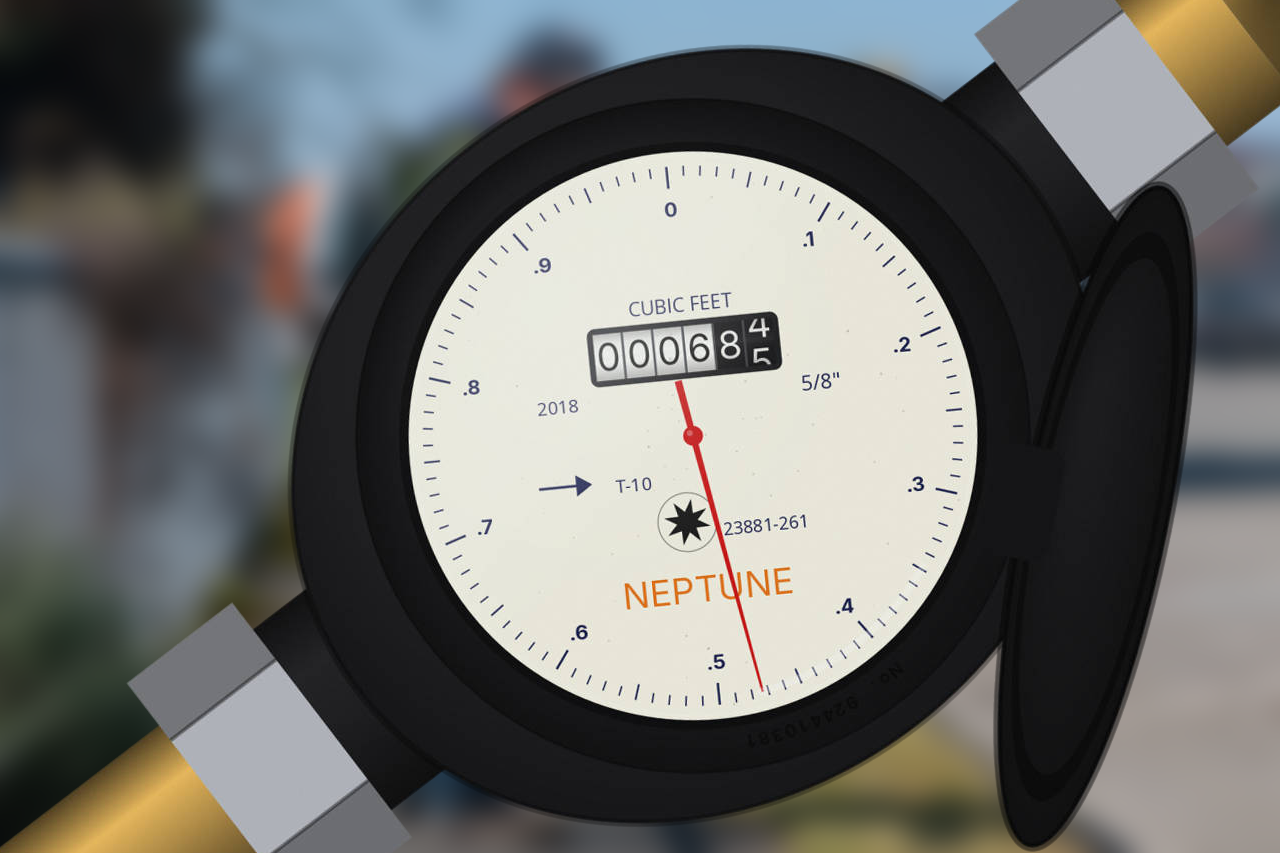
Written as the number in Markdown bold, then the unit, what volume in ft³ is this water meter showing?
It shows **684.47** ft³
